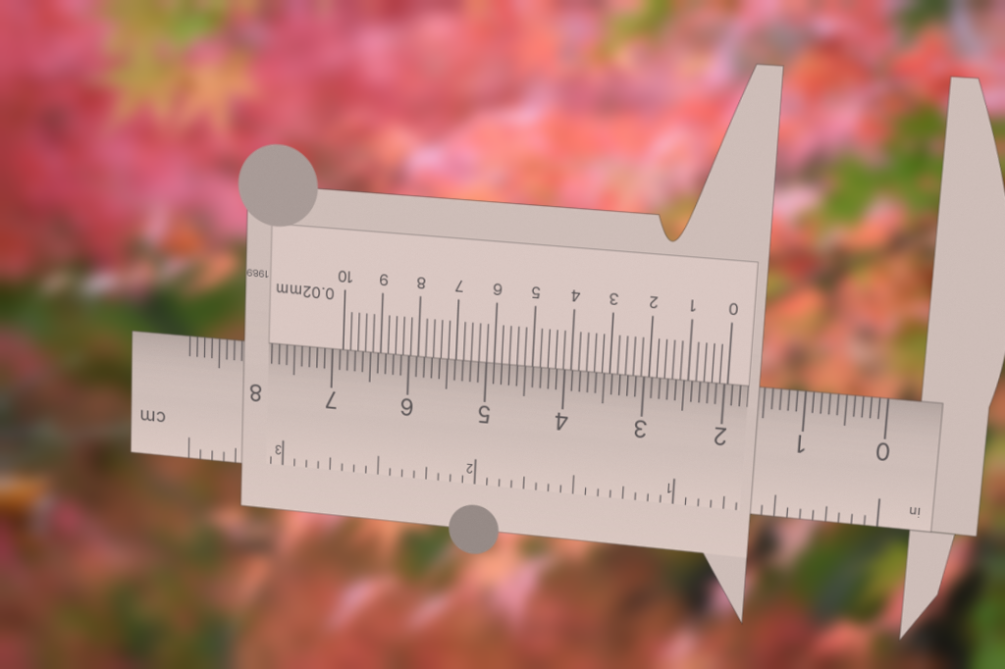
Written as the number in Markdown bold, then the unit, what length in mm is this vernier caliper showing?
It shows **19.6** mm
